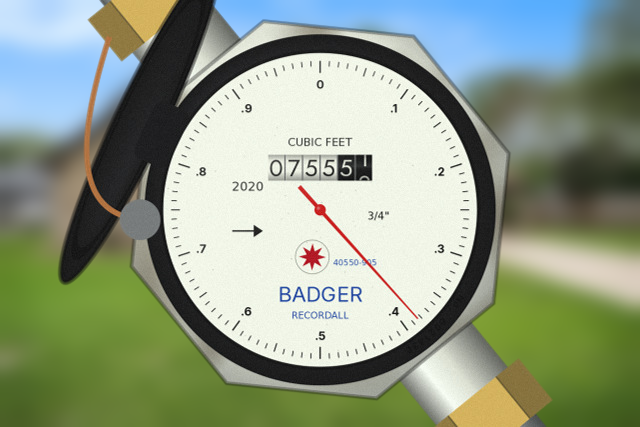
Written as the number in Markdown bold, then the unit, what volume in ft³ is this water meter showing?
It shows **75551.38** ft³
